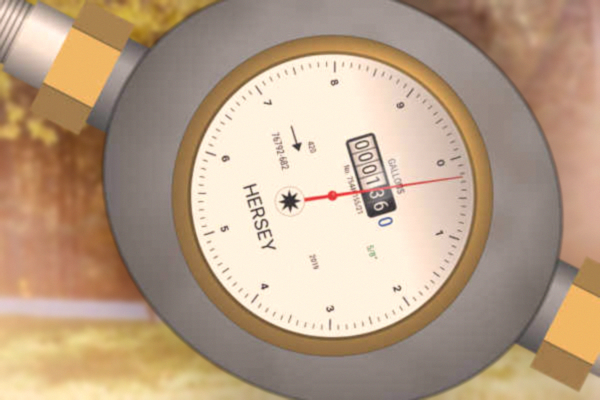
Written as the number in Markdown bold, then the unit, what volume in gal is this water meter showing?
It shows **1360.2** gal
